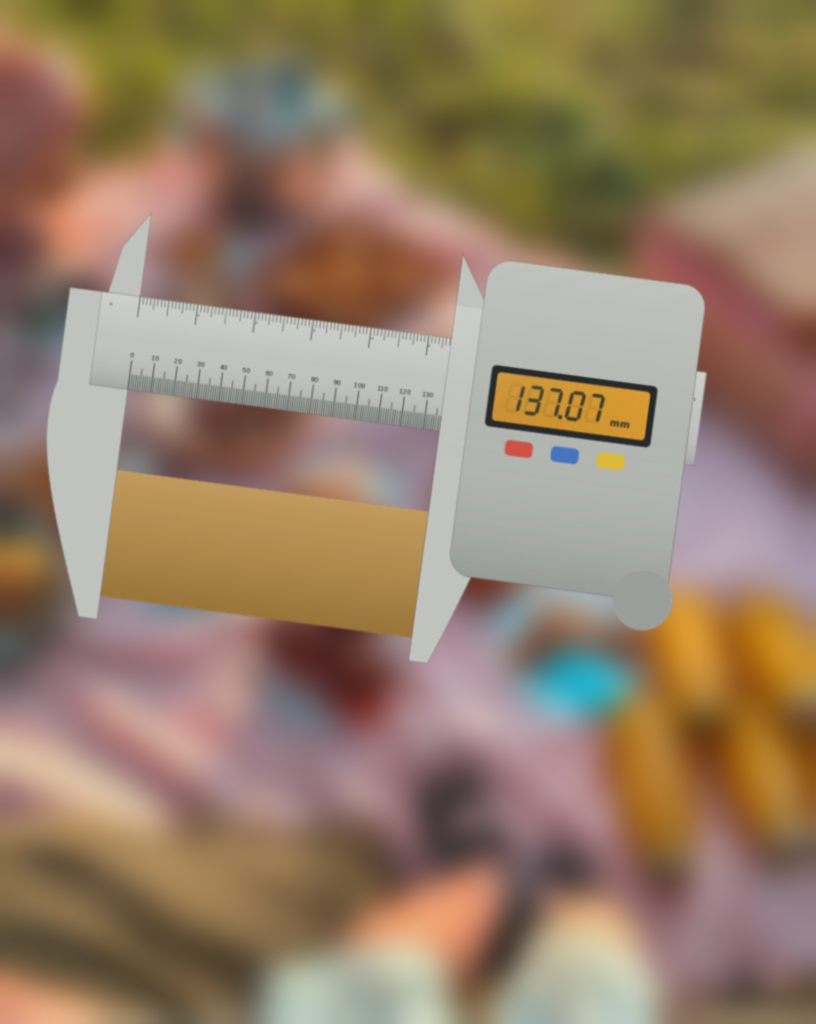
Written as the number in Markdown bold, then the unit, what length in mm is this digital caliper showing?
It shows **137.07** mm
